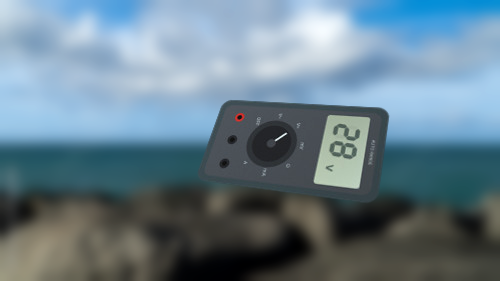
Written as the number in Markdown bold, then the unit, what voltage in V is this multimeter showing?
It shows **28** V
